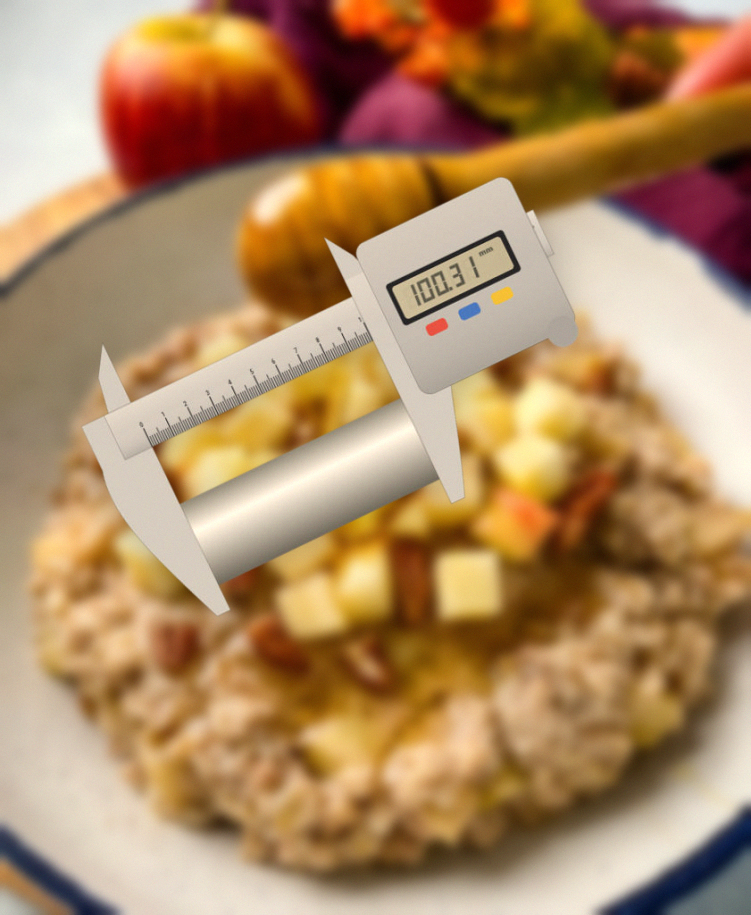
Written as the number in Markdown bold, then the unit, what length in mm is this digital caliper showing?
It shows **100.31** mm
